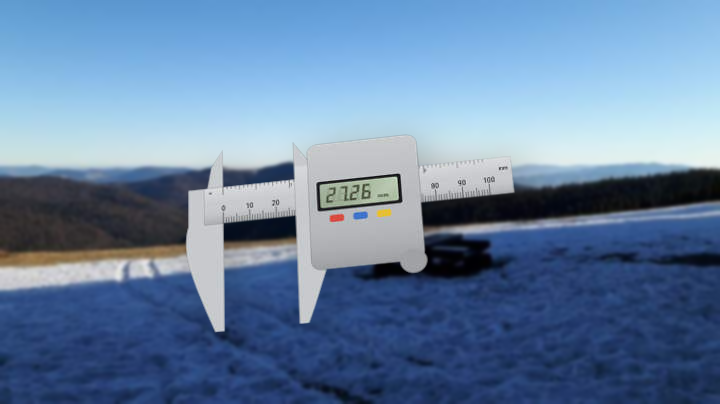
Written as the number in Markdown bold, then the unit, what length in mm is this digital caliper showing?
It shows **27.26** mm
